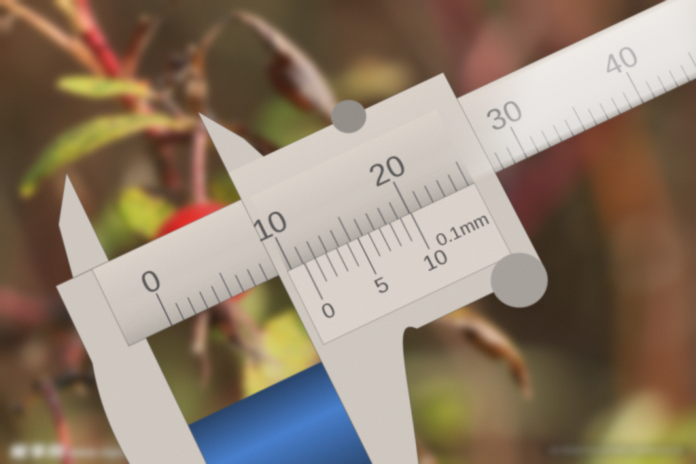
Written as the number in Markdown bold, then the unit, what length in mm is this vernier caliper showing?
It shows **11.1** mm
